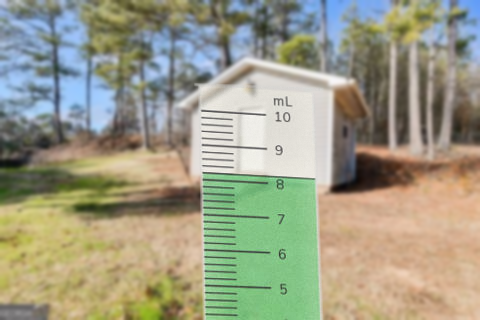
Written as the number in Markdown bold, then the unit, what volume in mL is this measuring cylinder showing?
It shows **8.2** mL
